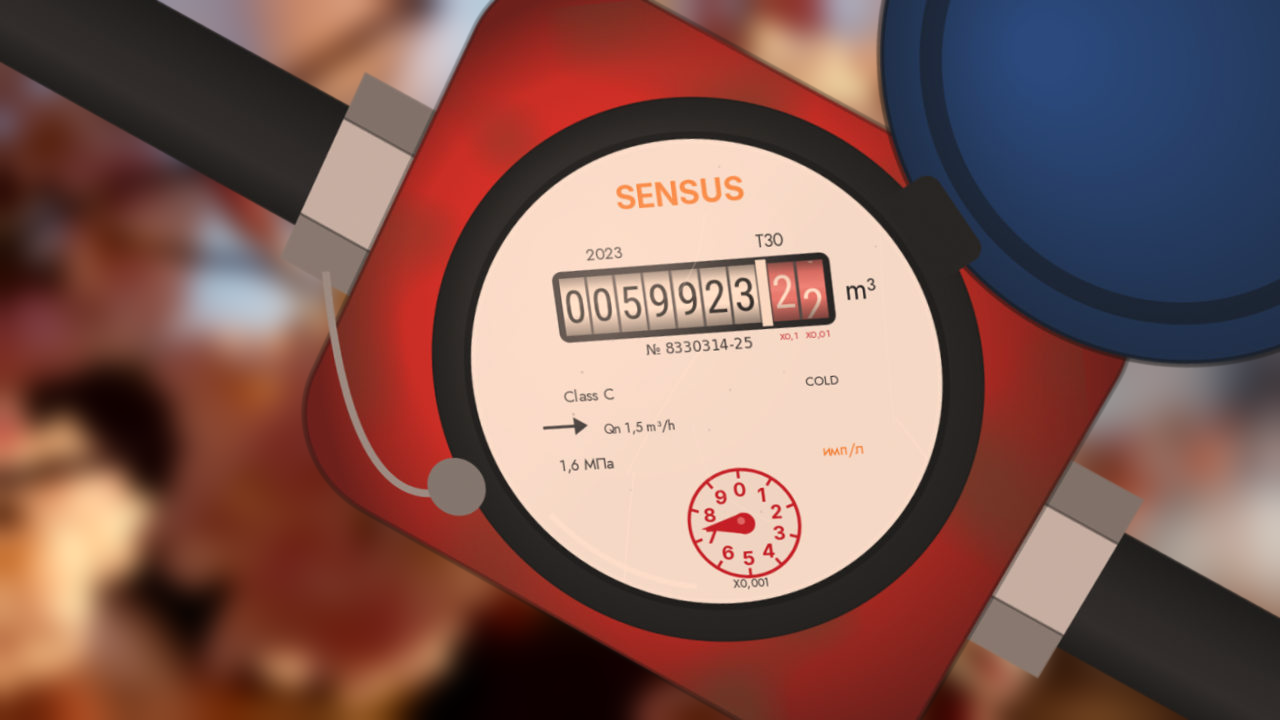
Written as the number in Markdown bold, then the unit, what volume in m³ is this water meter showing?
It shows **59923.217** m³
